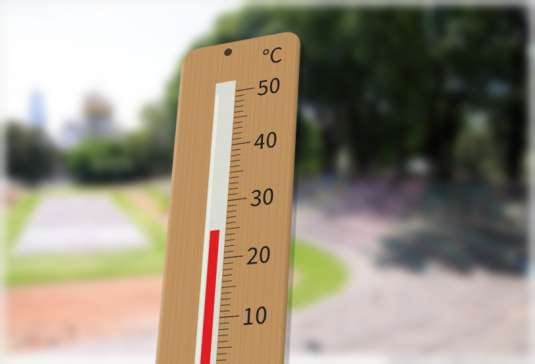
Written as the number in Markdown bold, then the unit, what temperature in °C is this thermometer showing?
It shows **25** °C
